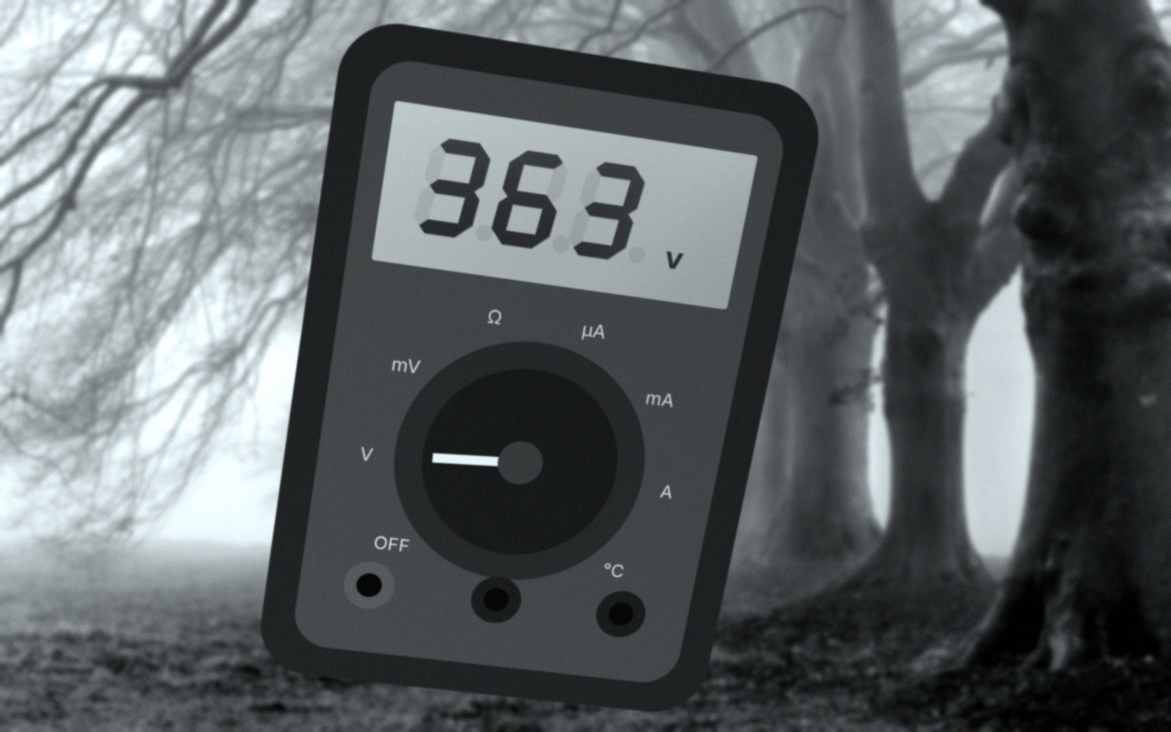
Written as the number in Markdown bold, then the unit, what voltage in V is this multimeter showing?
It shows **363** V
